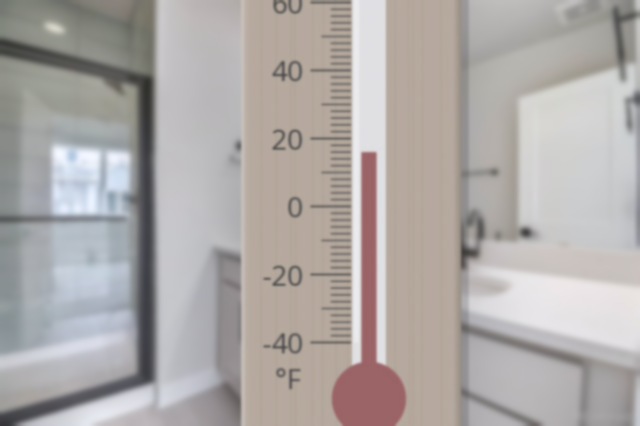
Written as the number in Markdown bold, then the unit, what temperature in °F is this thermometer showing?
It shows **16** °F
